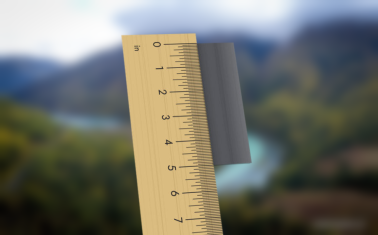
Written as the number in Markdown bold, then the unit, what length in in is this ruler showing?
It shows **5** in
